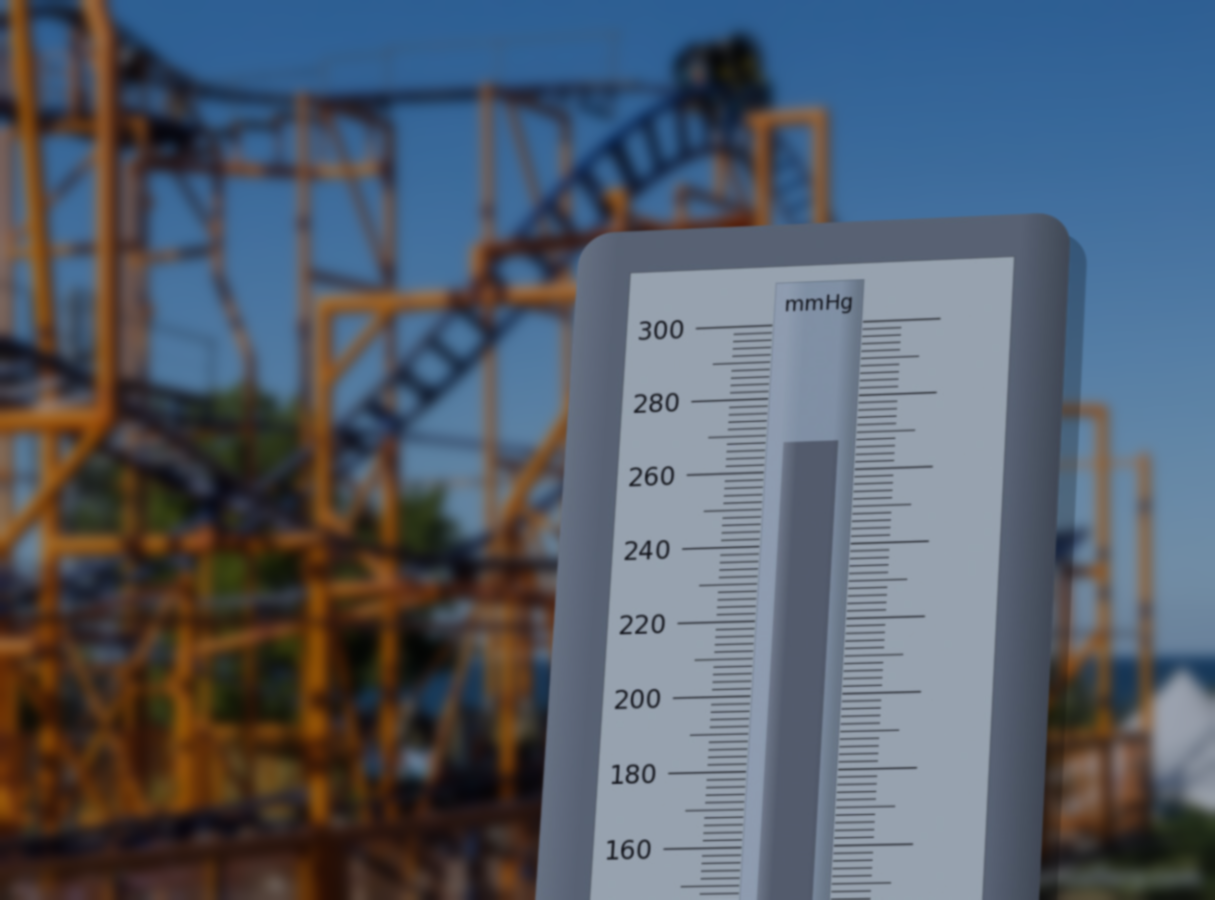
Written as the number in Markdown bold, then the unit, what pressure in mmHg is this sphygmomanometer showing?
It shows **268** mmHg
